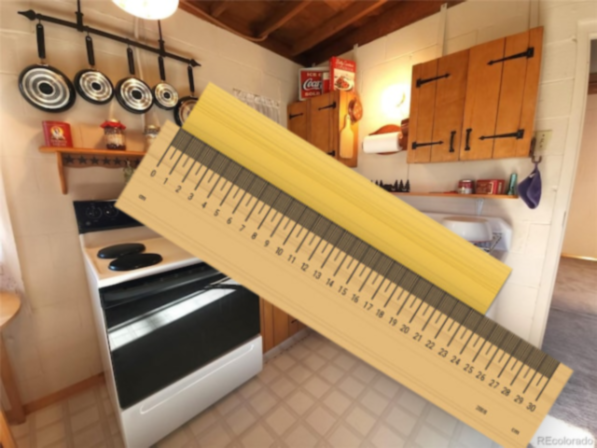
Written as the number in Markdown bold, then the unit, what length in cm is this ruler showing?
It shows **24** cm
